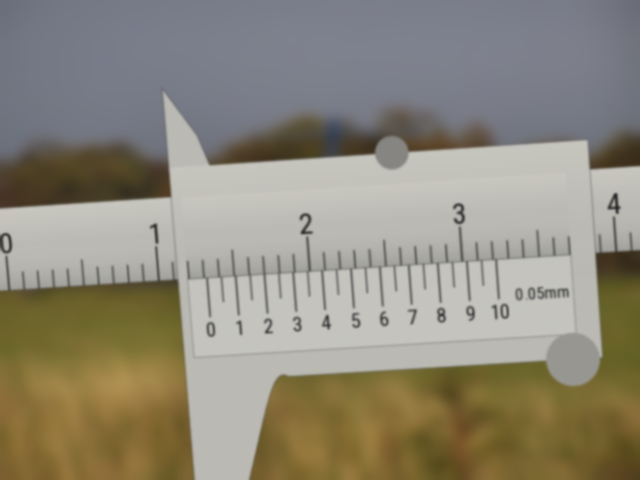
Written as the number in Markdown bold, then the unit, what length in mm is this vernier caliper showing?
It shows **13.2** mm
